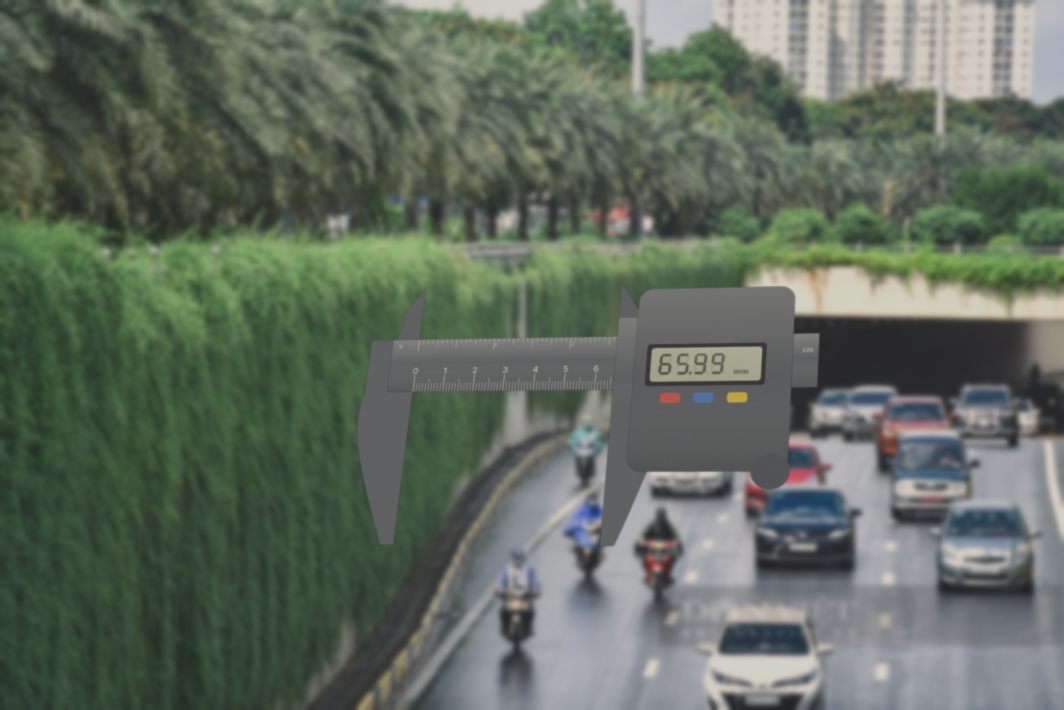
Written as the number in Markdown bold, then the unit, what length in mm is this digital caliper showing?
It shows **65.99** mm
